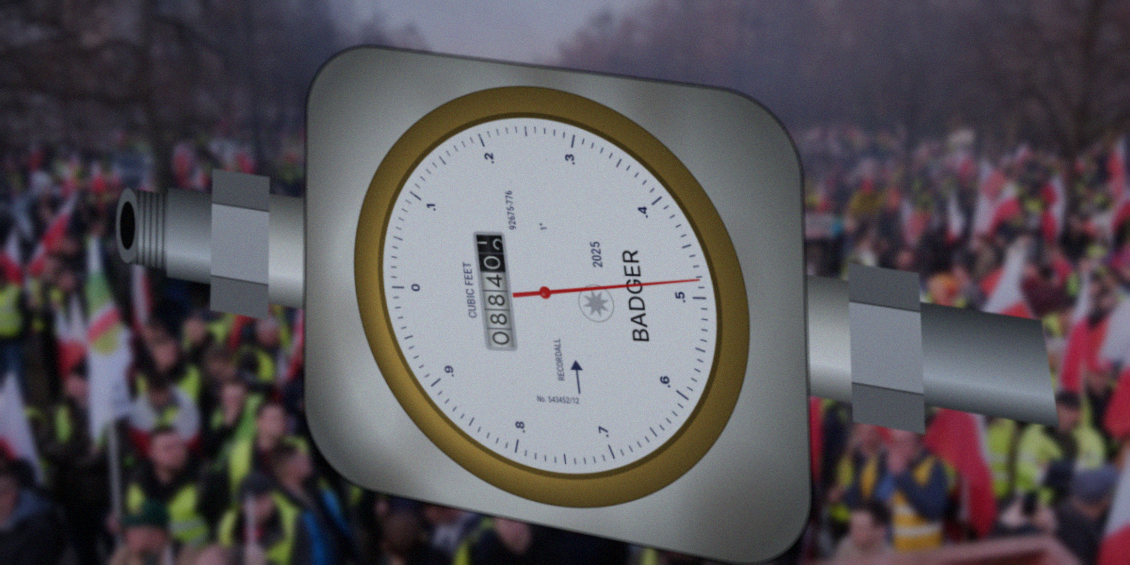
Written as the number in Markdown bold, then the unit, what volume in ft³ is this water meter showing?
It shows **88401.48** ft³
